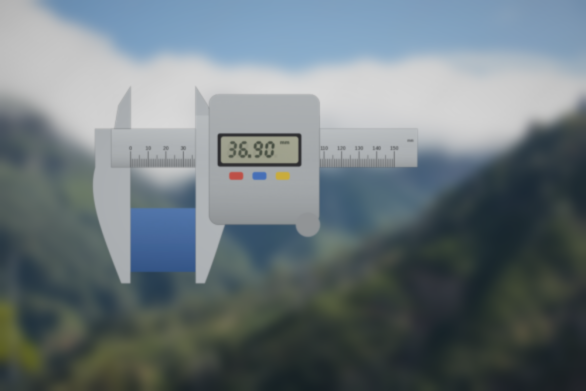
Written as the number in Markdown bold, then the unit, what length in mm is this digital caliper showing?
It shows **36.90** mm
